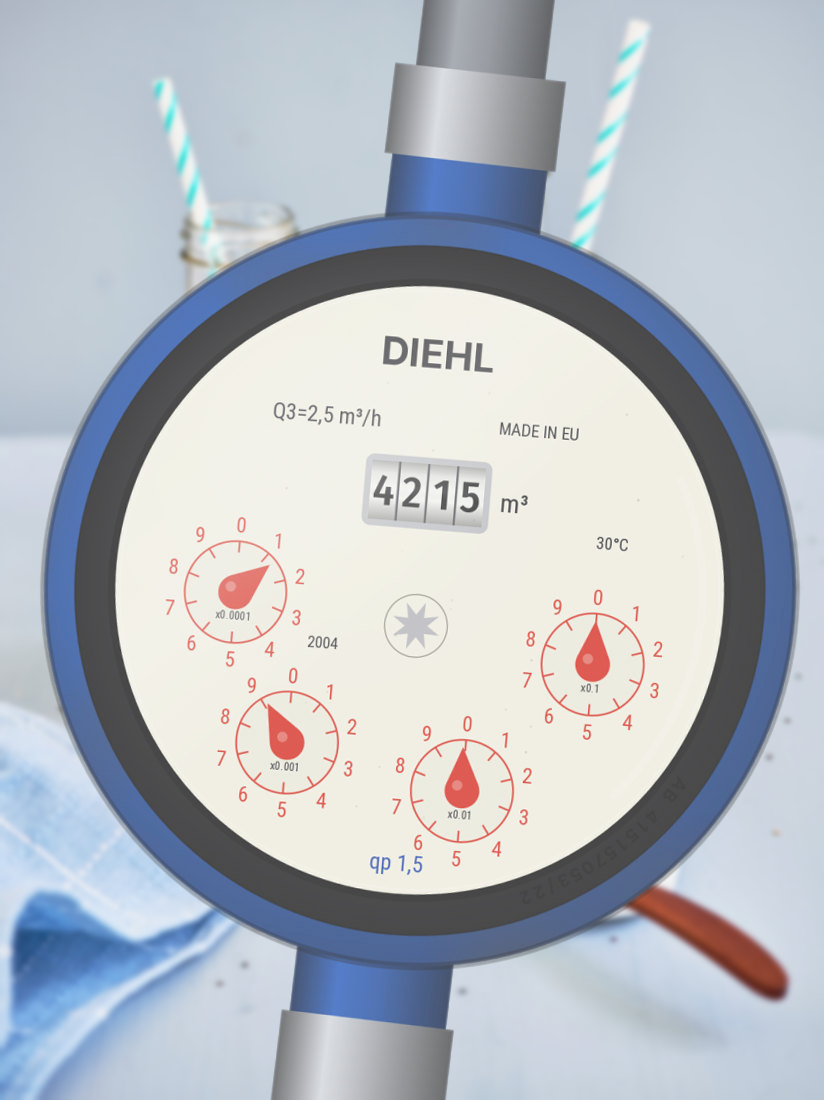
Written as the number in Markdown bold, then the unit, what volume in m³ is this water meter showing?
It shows **4214.9991** m³
